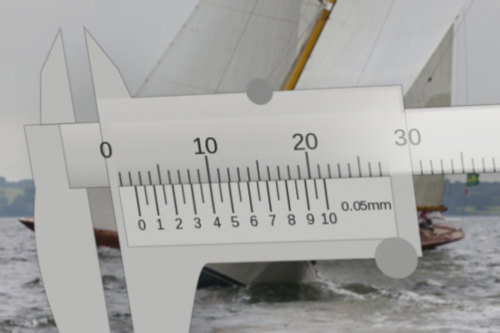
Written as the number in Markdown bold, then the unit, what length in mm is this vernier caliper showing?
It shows **2.4** mm
